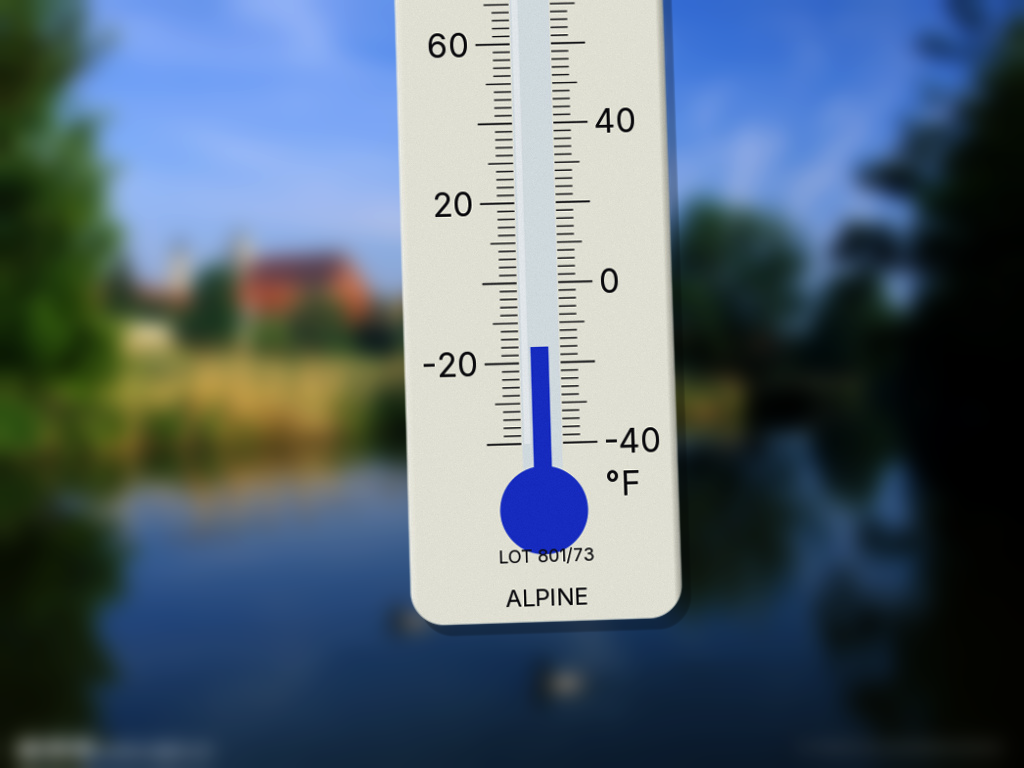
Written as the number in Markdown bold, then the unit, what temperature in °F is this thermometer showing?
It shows **-16** °F
